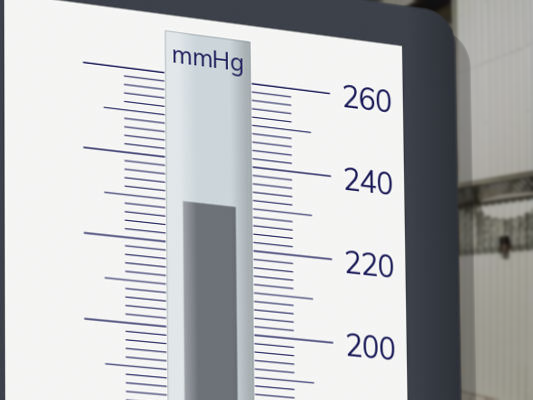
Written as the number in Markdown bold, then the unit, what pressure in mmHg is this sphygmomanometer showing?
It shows **230** mmHg
